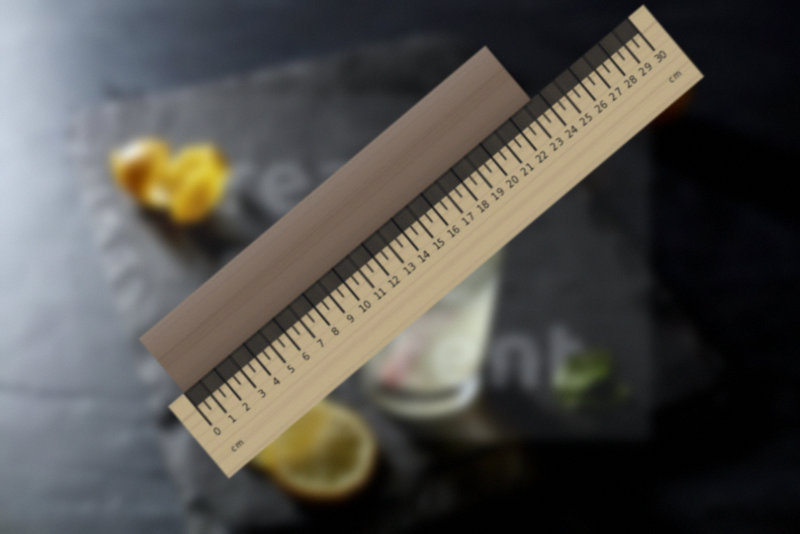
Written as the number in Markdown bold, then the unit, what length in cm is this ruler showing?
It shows **23.5** cm
